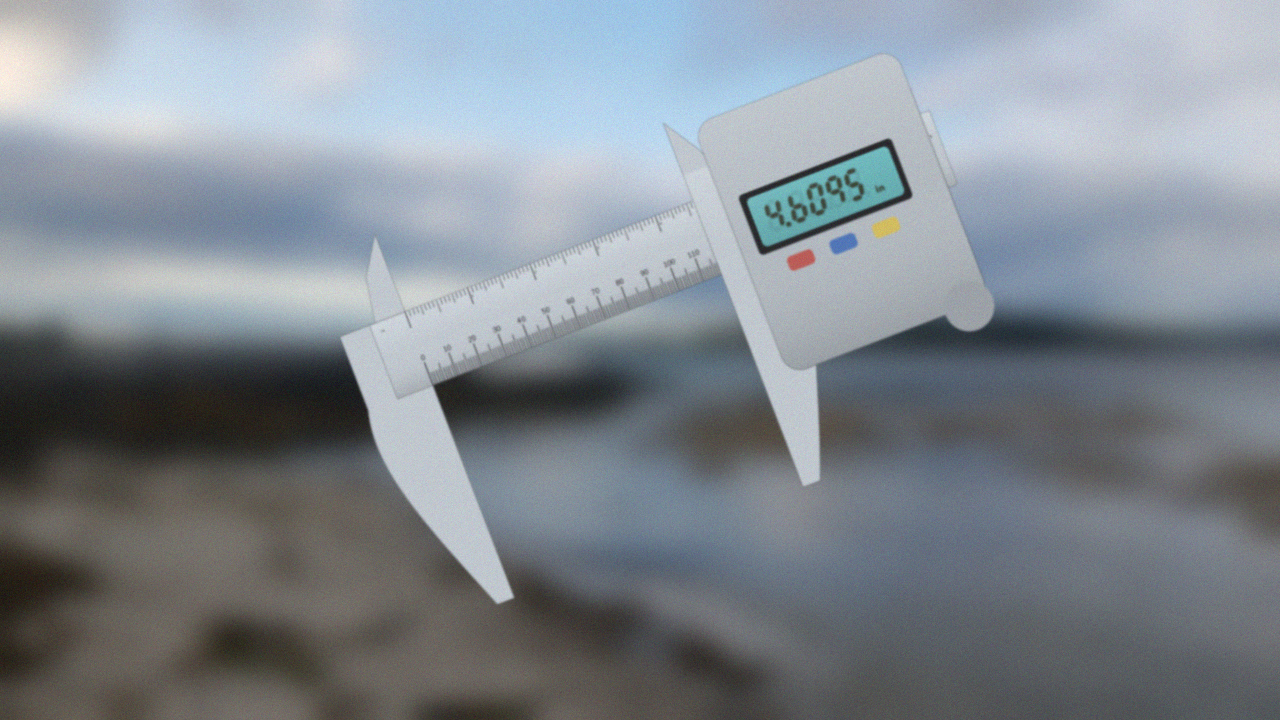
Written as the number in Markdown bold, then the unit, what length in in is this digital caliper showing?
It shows **4.6095** in
